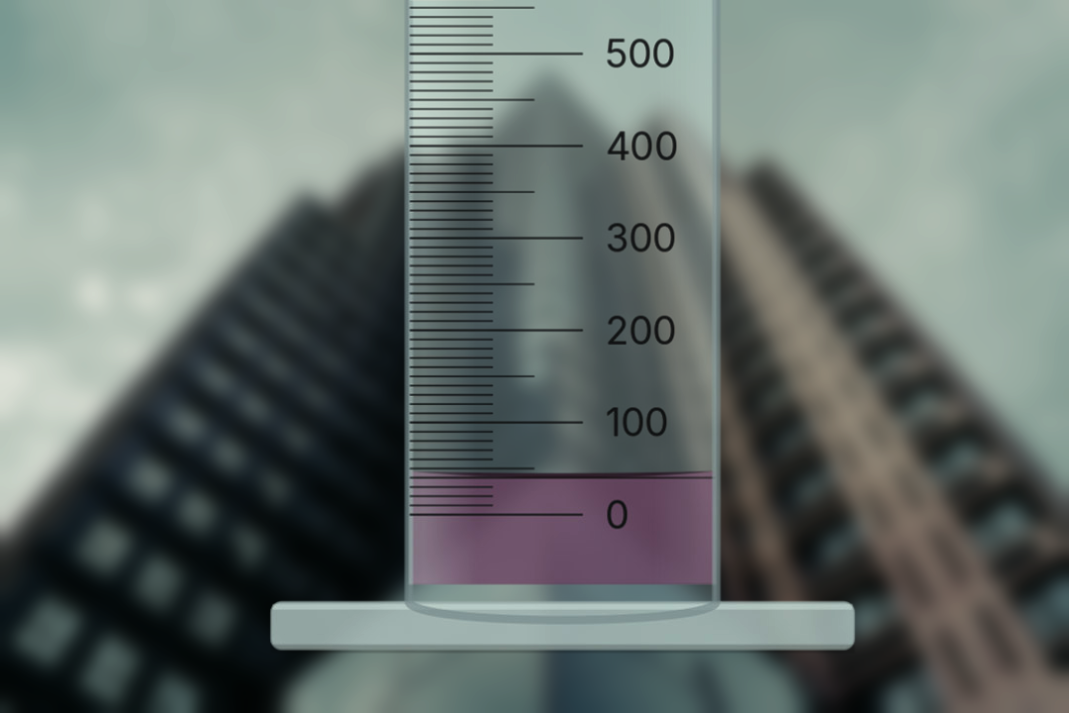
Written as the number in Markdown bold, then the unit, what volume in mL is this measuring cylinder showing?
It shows **40** mL
